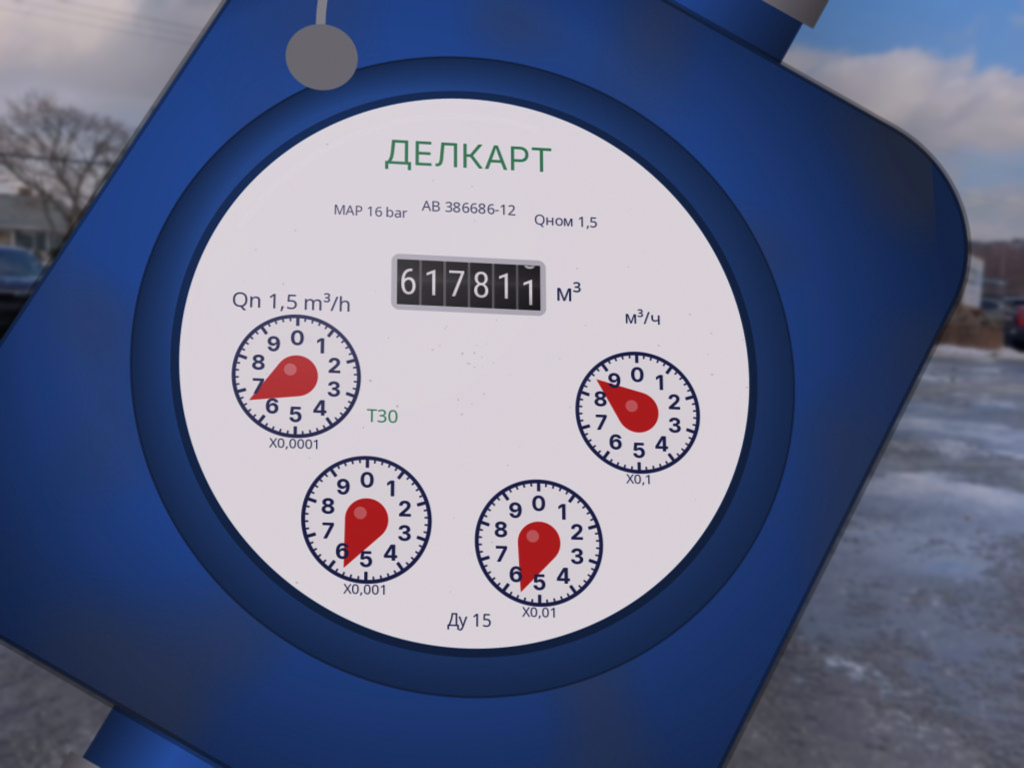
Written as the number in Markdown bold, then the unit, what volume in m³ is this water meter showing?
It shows **617810.8556** m³
